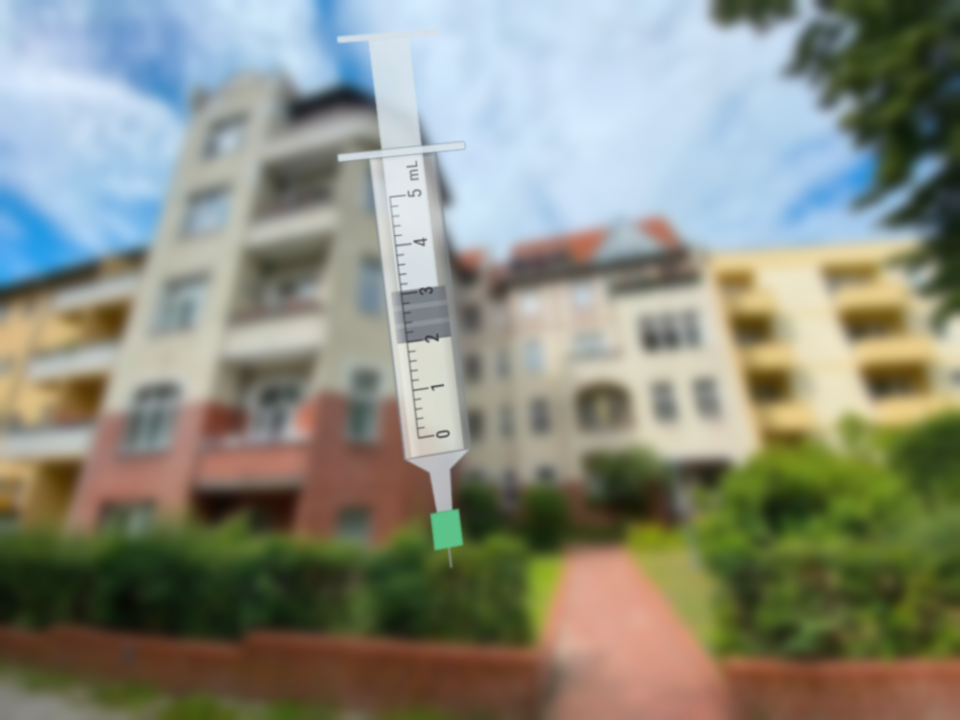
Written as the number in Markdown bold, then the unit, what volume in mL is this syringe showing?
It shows **2** mL
